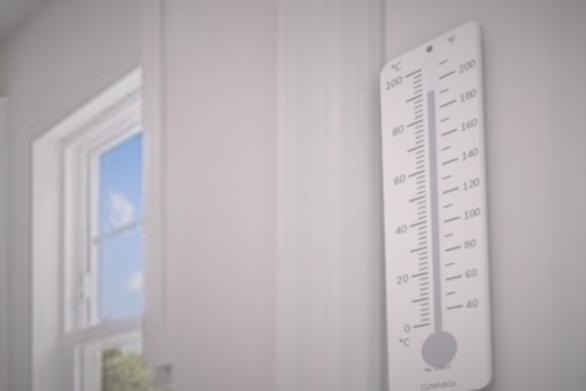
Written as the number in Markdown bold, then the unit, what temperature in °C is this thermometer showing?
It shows **90** °C
